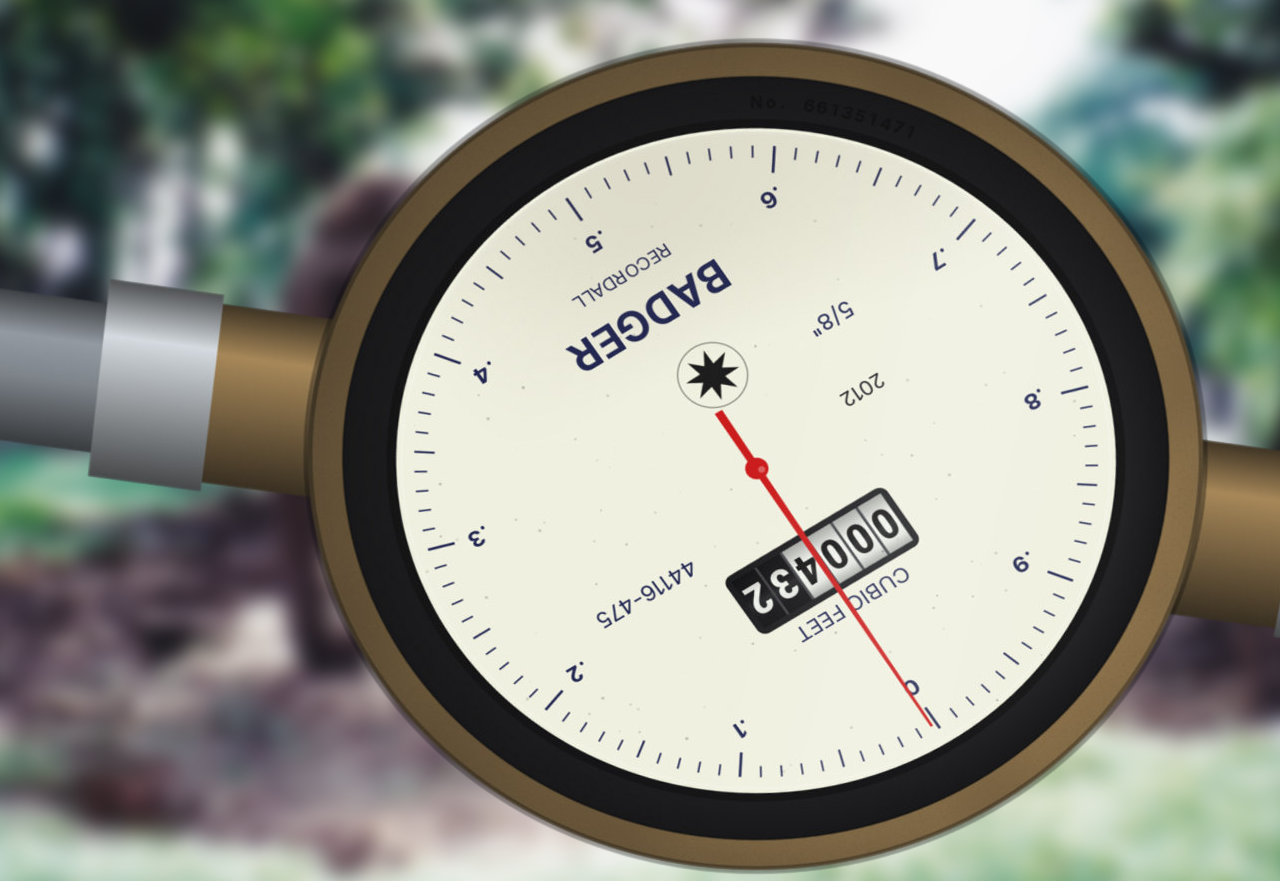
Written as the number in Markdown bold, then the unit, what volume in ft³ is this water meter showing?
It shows **432.00** ft³
